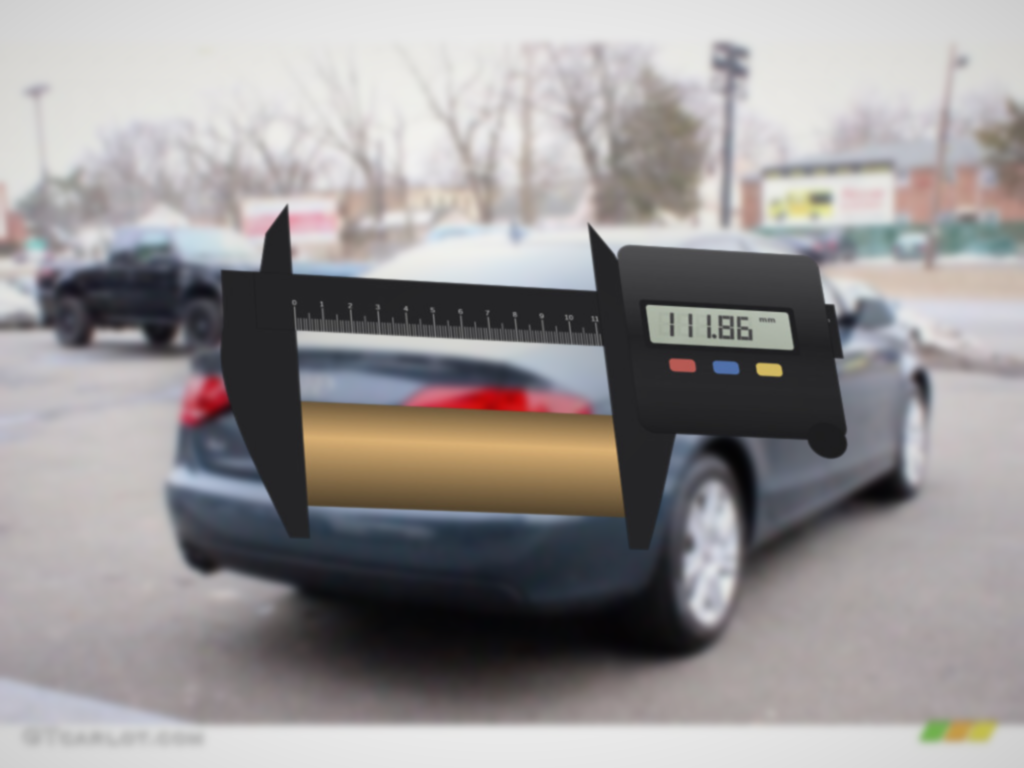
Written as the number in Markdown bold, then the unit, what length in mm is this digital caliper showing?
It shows **111.86** mm
